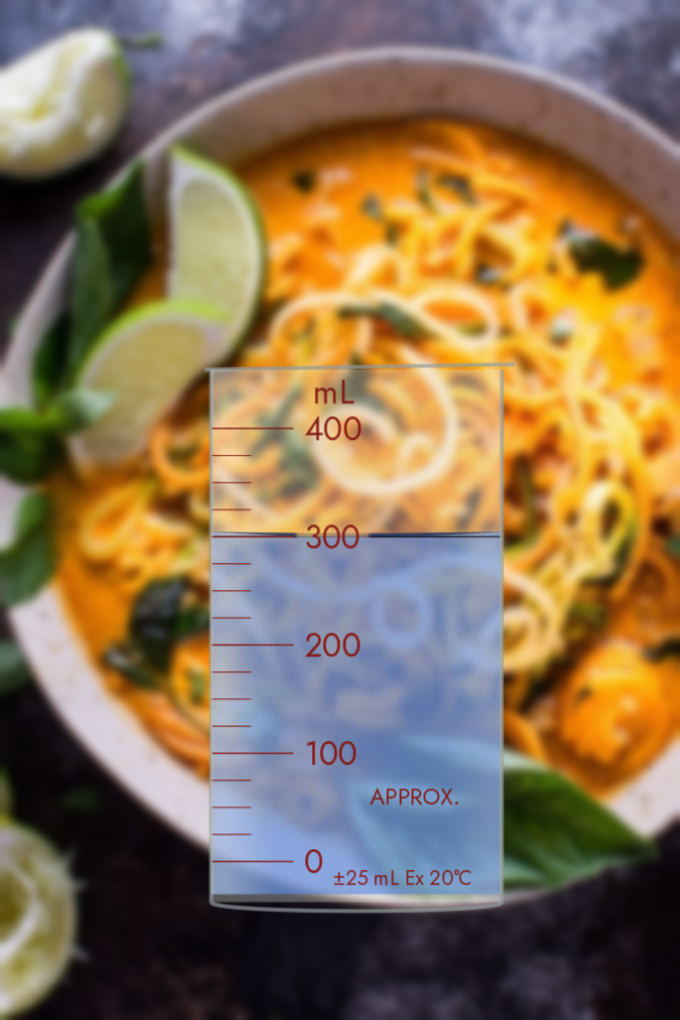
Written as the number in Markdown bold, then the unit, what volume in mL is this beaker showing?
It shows **300** mL
